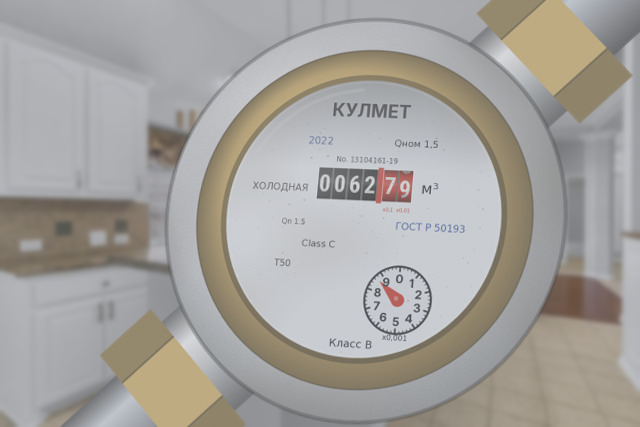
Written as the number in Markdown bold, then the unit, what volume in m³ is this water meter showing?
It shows **62.788** m³
